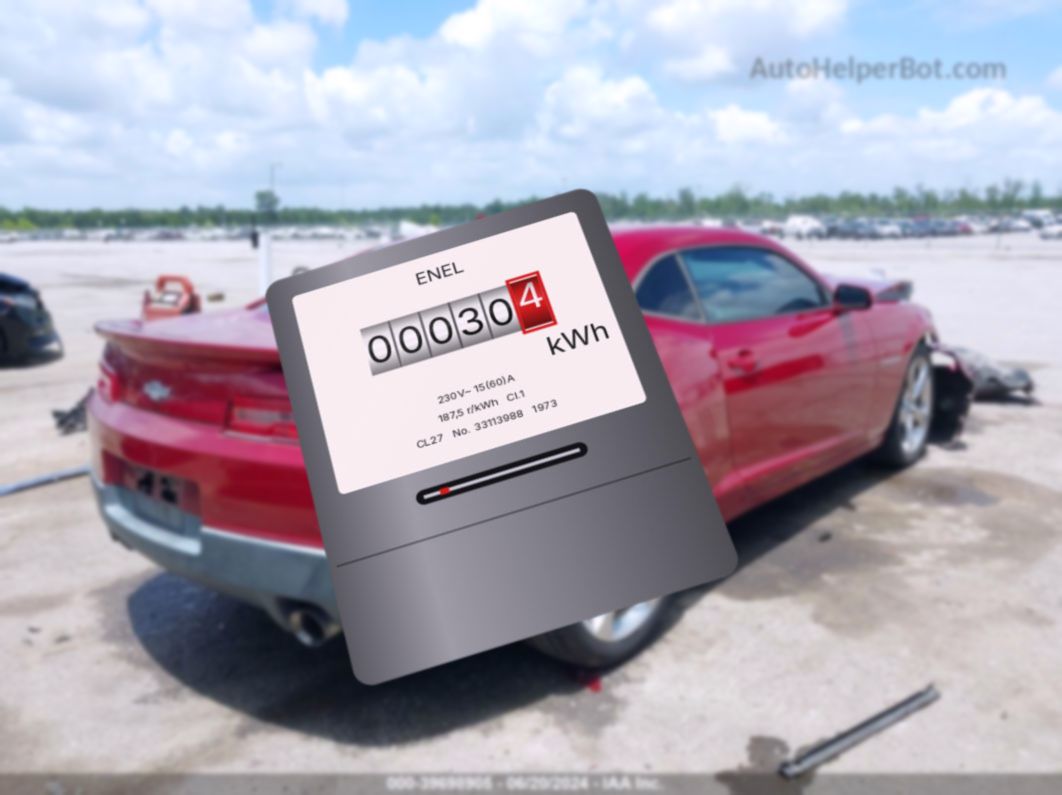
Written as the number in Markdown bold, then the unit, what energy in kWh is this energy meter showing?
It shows **30.4** kWh
